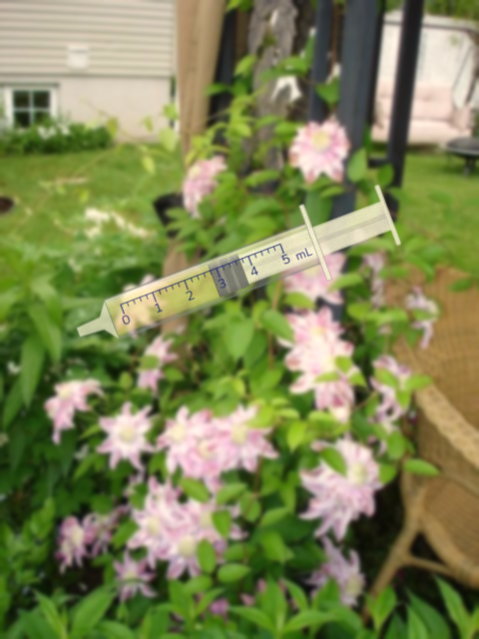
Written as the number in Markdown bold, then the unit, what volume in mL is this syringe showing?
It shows **2.8** mL
